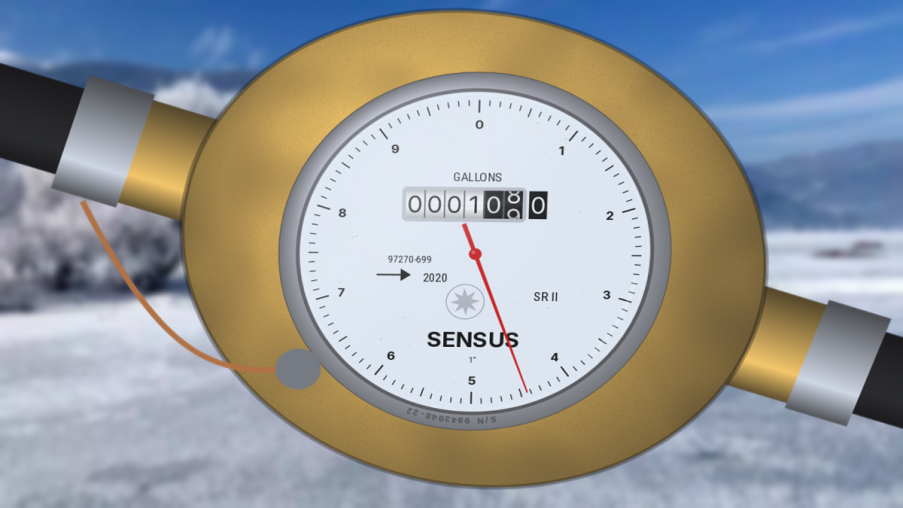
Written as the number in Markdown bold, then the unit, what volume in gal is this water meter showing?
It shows **1084.4** gal
